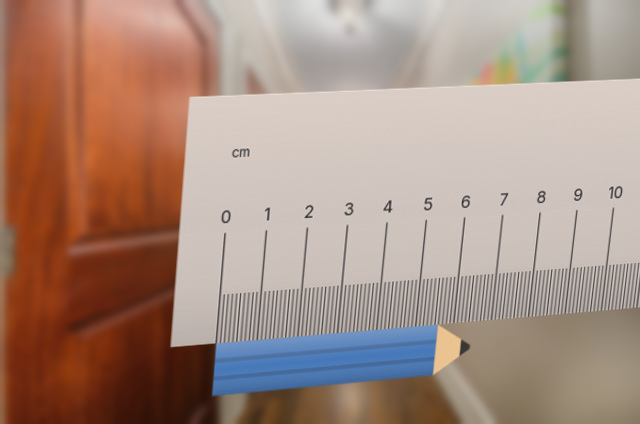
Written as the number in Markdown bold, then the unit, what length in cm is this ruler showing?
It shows **6.5** cm
